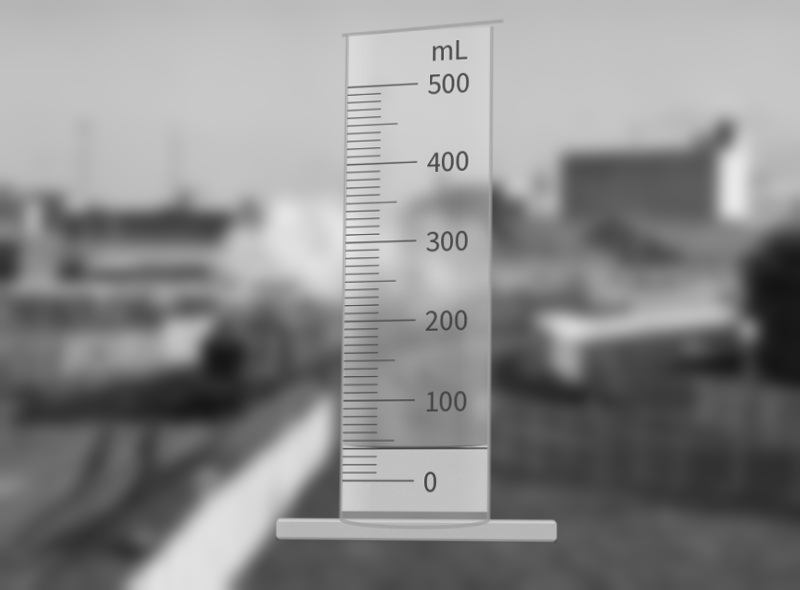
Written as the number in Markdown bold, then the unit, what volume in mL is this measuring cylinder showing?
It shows **40** mL
